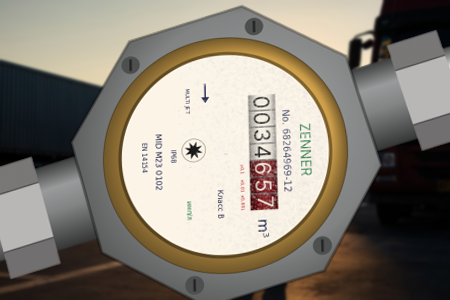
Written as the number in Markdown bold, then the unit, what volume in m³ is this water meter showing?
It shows **34.657** m³
